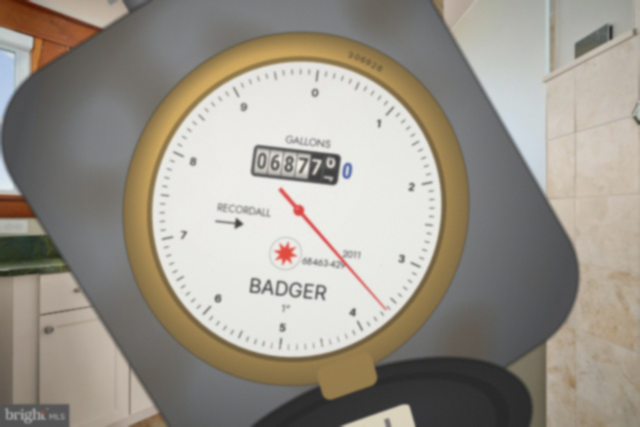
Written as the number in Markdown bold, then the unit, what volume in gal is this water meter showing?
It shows **687763.6** gal
